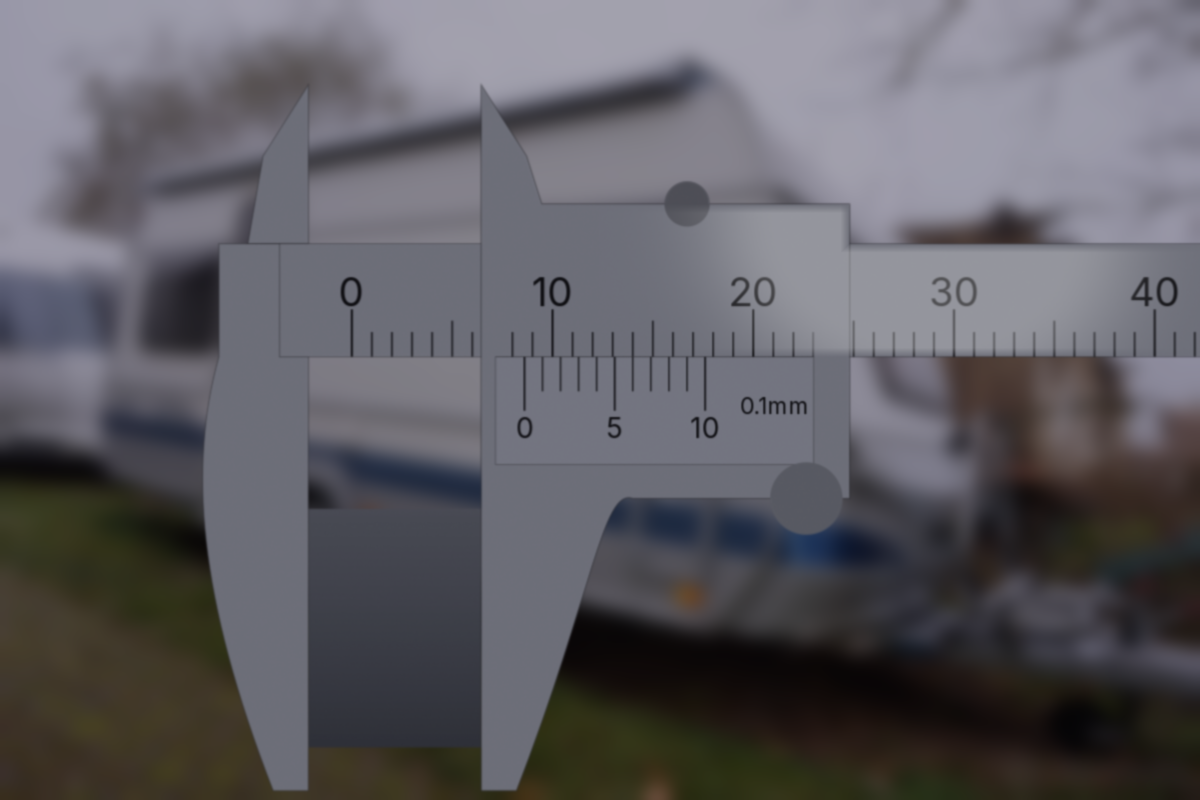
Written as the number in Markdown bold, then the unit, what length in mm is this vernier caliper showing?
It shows **8.6** mm
